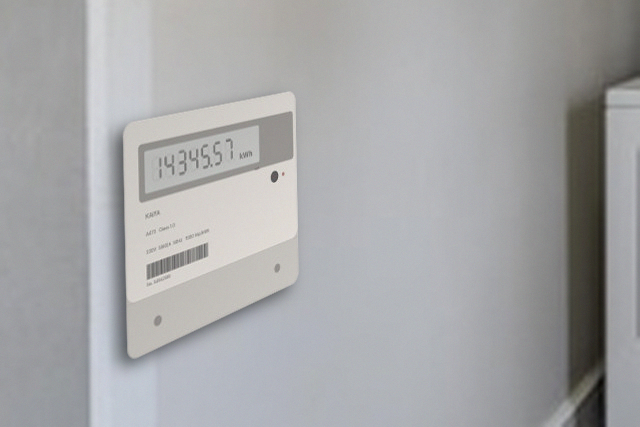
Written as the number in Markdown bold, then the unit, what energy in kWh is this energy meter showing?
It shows **14345.57** kWh
